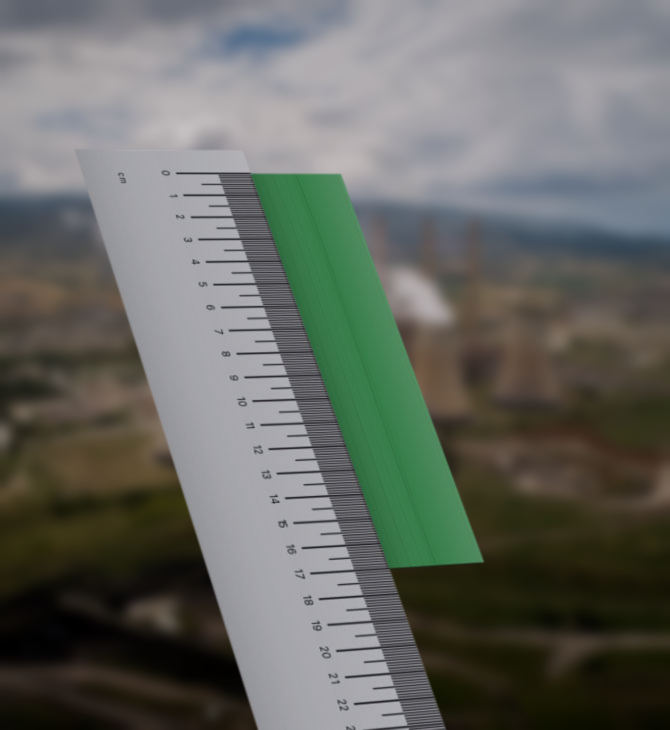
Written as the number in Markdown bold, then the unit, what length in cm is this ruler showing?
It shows **17** cm
